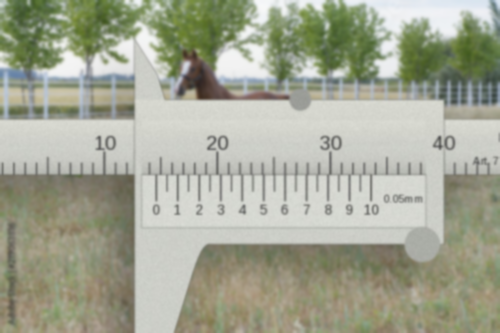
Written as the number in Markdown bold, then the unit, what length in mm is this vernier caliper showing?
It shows **14.6** mm
